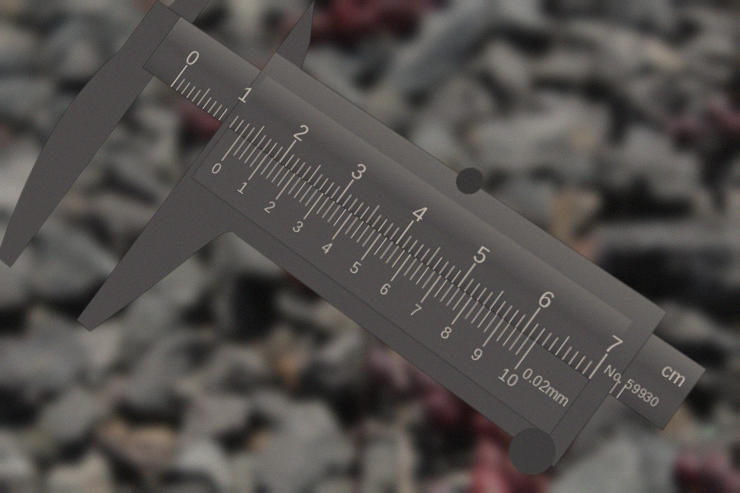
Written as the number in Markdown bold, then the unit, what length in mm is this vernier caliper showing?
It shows **13.0** mm
